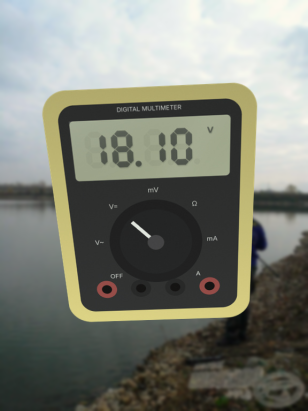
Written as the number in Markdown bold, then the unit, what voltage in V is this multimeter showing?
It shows **18.10** V
